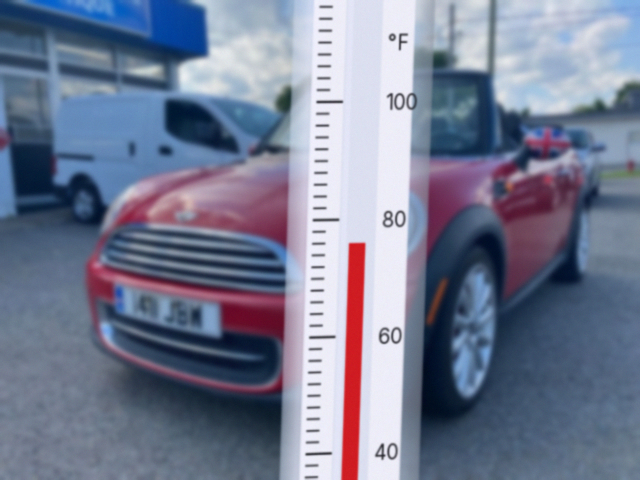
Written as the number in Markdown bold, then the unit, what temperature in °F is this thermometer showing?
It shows **76** °F
